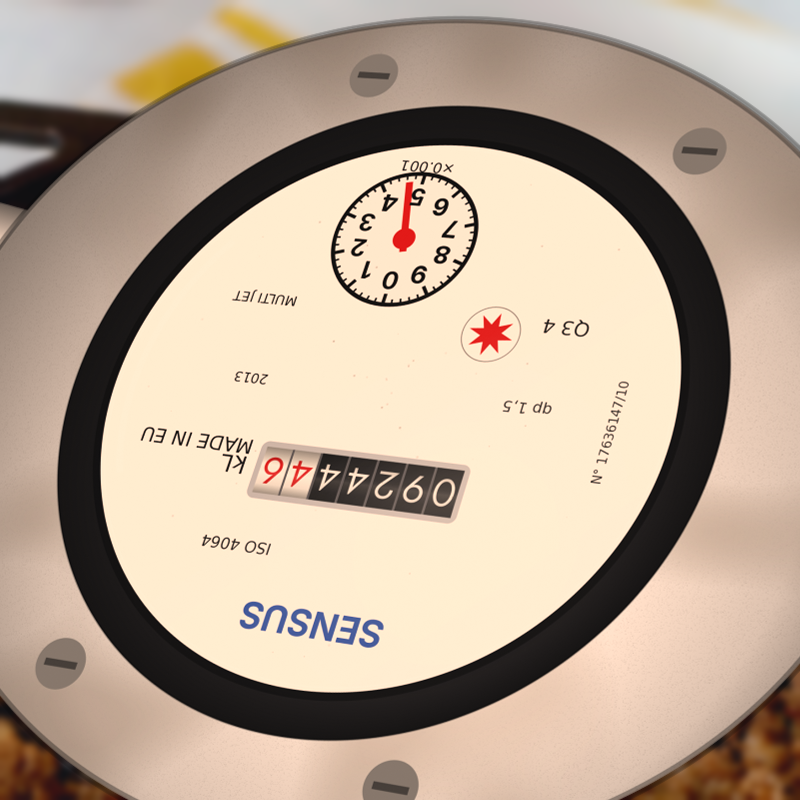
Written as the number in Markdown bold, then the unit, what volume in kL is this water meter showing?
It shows **9244.464** kL
